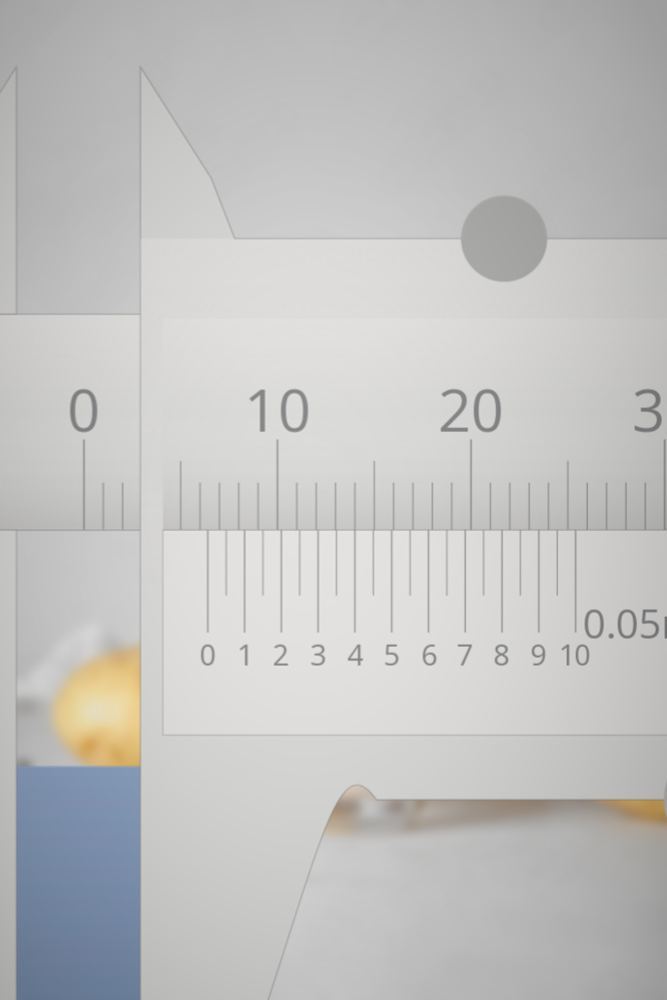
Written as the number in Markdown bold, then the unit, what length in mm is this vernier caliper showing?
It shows **6.4** mm
